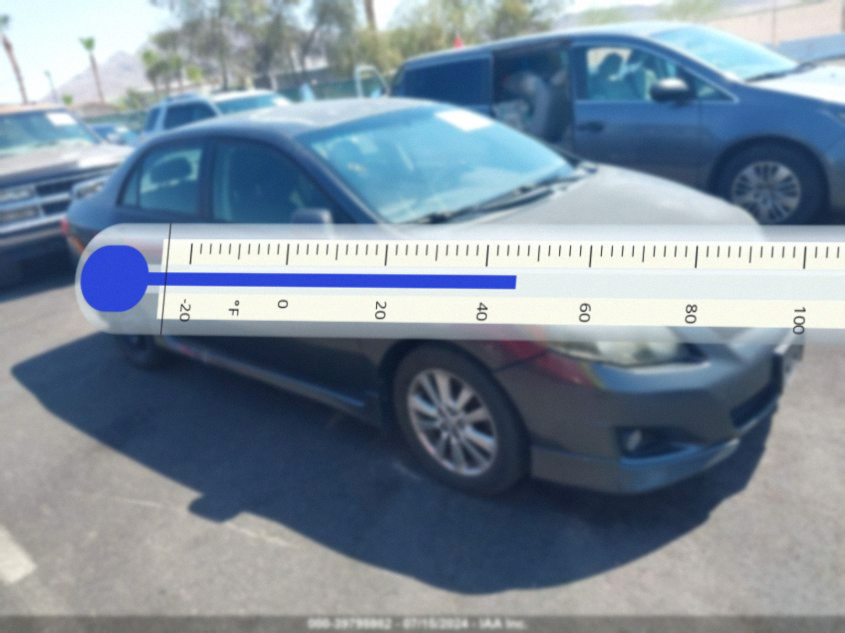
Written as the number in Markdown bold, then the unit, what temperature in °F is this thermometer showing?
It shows **46** °F
